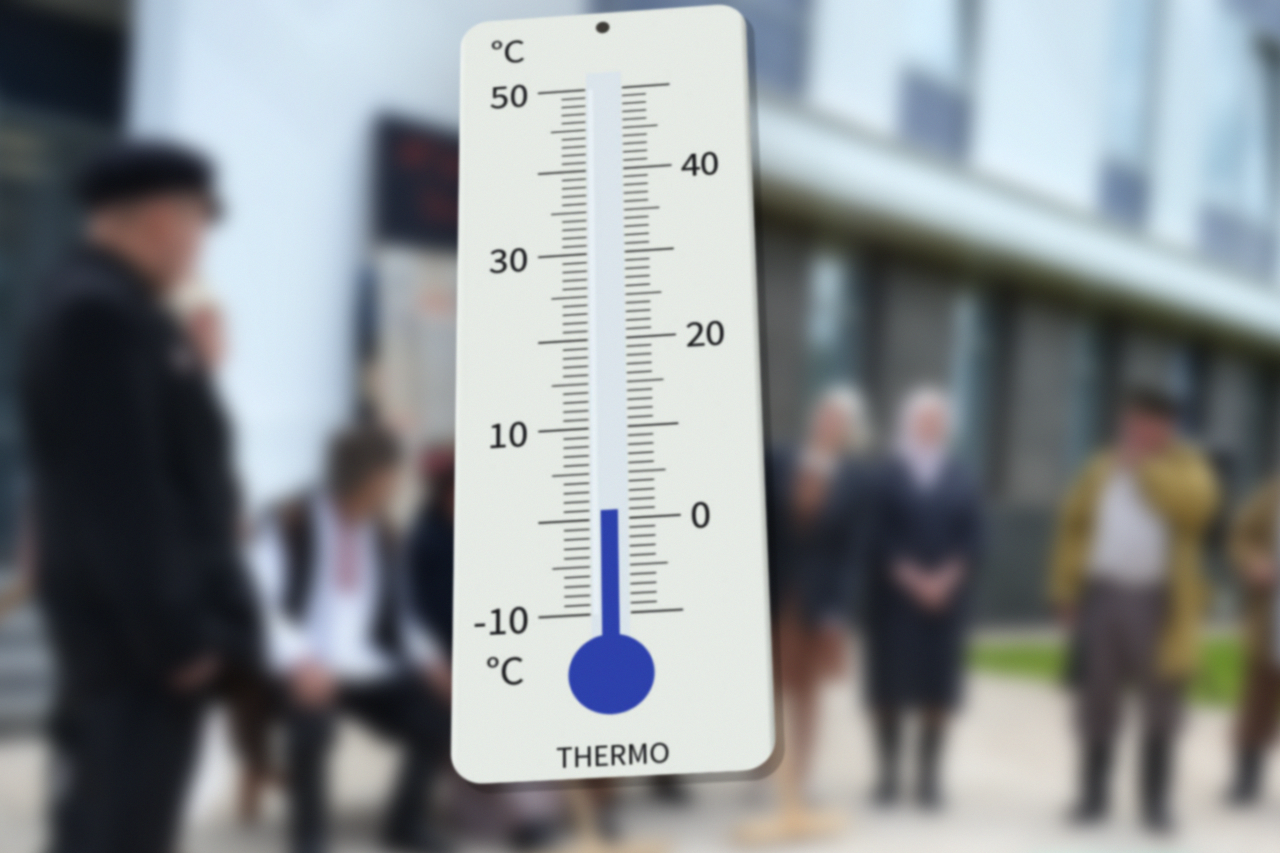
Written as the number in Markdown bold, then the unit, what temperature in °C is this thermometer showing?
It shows **1** °C
